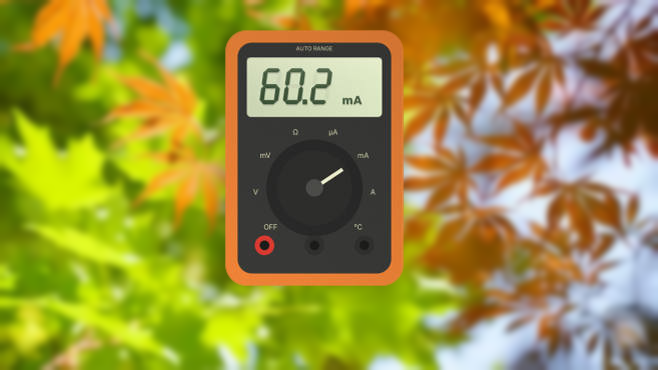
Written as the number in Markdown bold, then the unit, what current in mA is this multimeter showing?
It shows **60.2** mA
